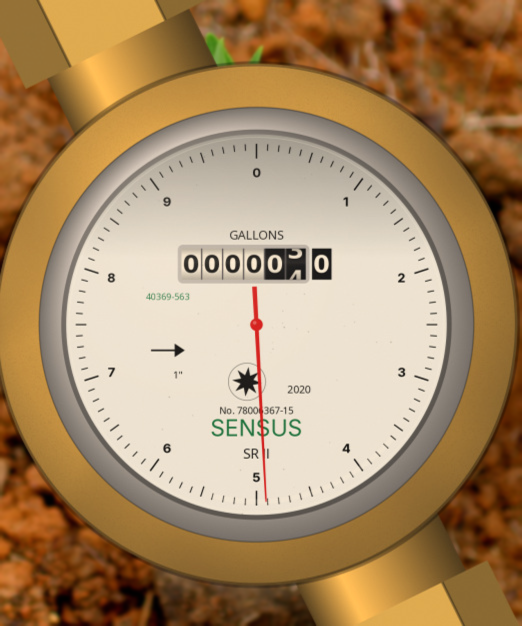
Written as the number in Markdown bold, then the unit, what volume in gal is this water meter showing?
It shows **34.9** gal
